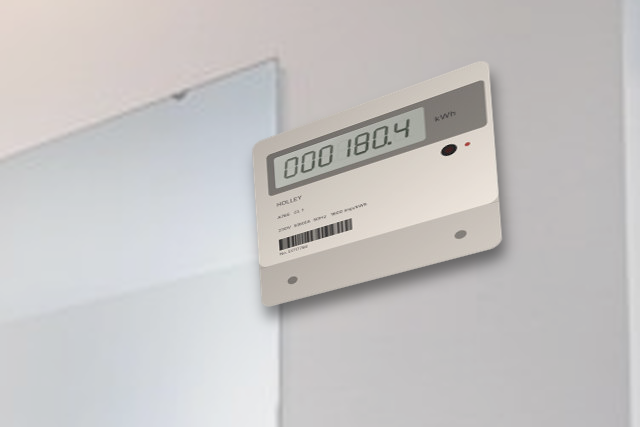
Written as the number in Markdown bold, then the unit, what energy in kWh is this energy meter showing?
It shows **180.4** kWh
